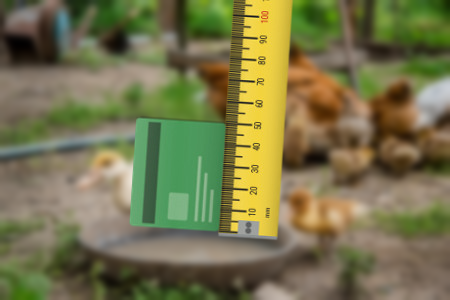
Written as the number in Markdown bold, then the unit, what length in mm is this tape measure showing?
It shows **50** mm
